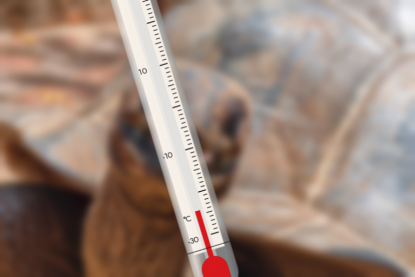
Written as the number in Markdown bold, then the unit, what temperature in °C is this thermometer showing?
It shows **-24** °C
